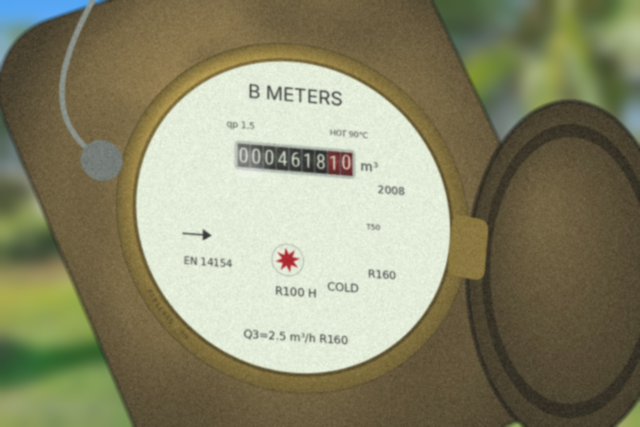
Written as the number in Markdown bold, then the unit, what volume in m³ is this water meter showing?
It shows **4618.10** m³
